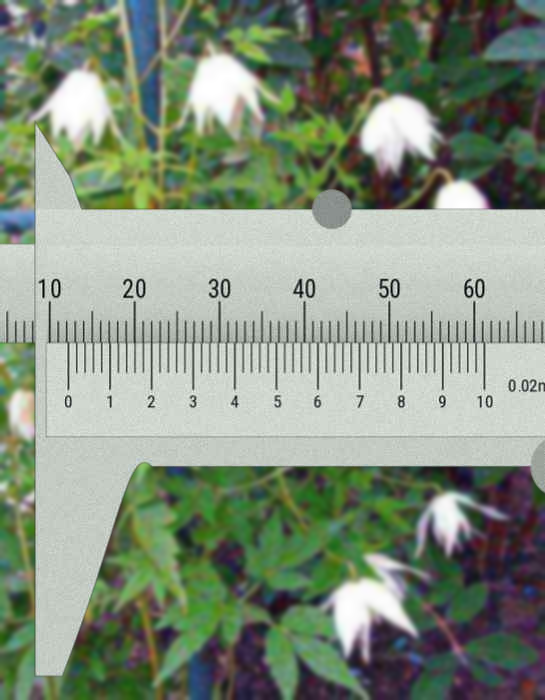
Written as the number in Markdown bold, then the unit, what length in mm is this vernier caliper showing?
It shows **12.2** mm
